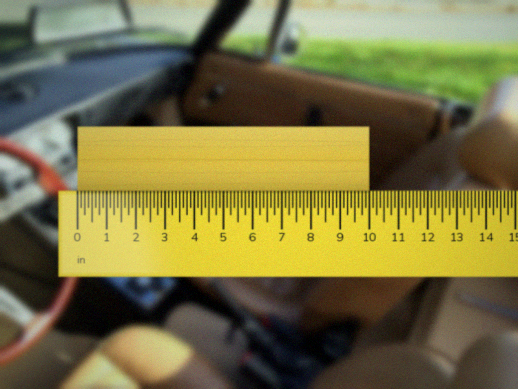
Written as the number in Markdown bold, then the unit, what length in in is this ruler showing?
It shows **10** in
